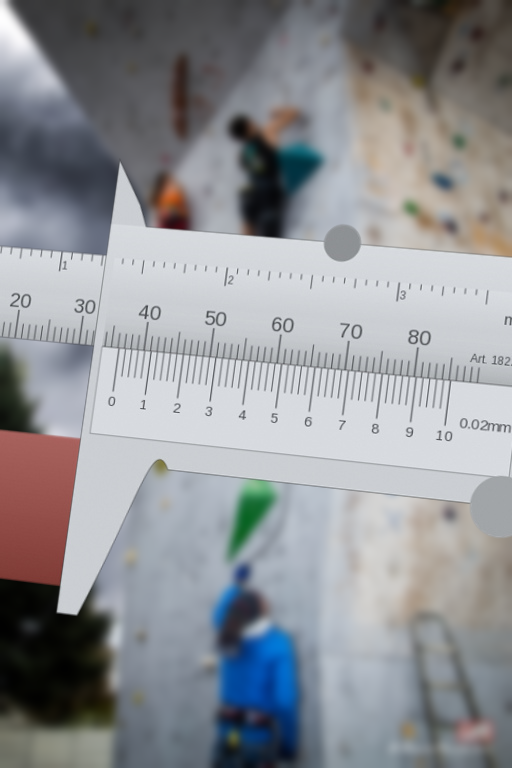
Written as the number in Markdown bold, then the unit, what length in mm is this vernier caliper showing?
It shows **36.2** mm
